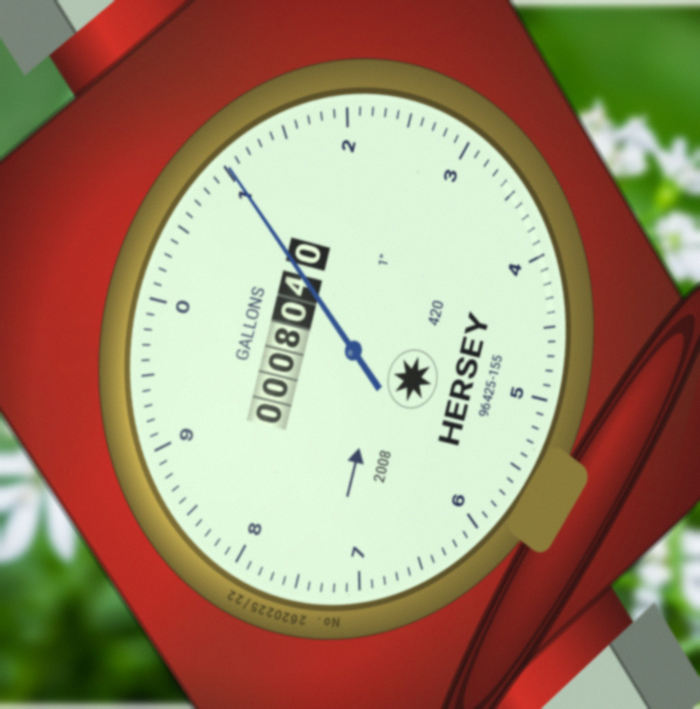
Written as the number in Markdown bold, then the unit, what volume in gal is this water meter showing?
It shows **8041.0** gal
